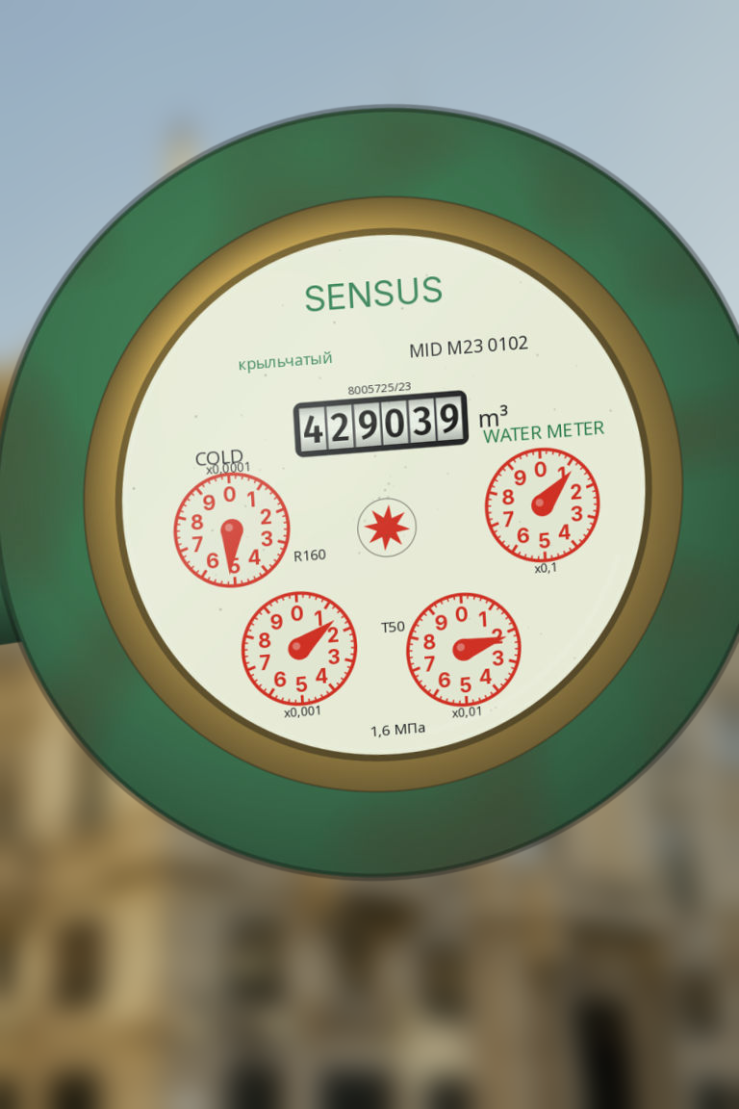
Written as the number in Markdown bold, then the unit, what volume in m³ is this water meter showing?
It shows **429039.1215** m³
